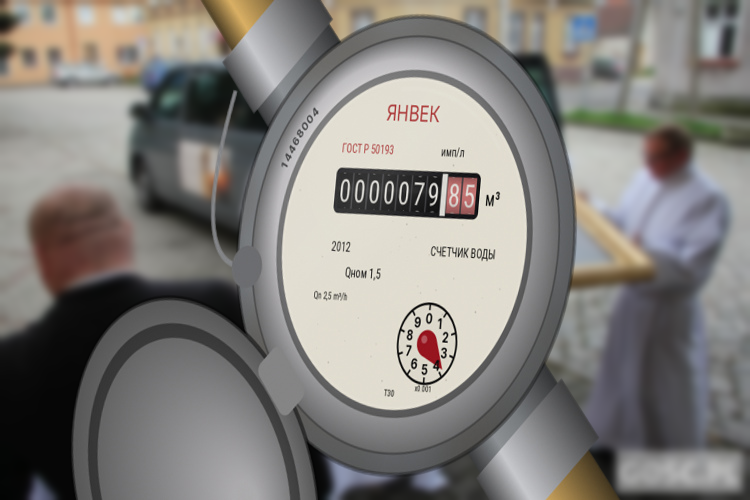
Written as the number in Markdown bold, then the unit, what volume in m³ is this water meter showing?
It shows **79.853** m³
